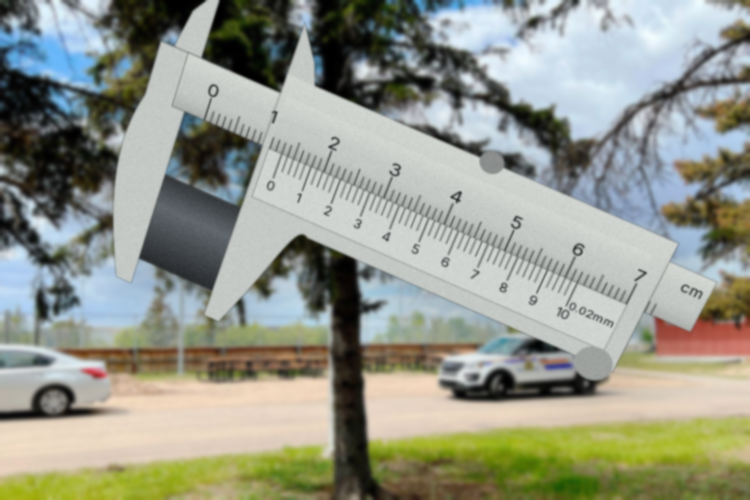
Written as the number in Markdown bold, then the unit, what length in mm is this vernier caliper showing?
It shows **13.0** mm
